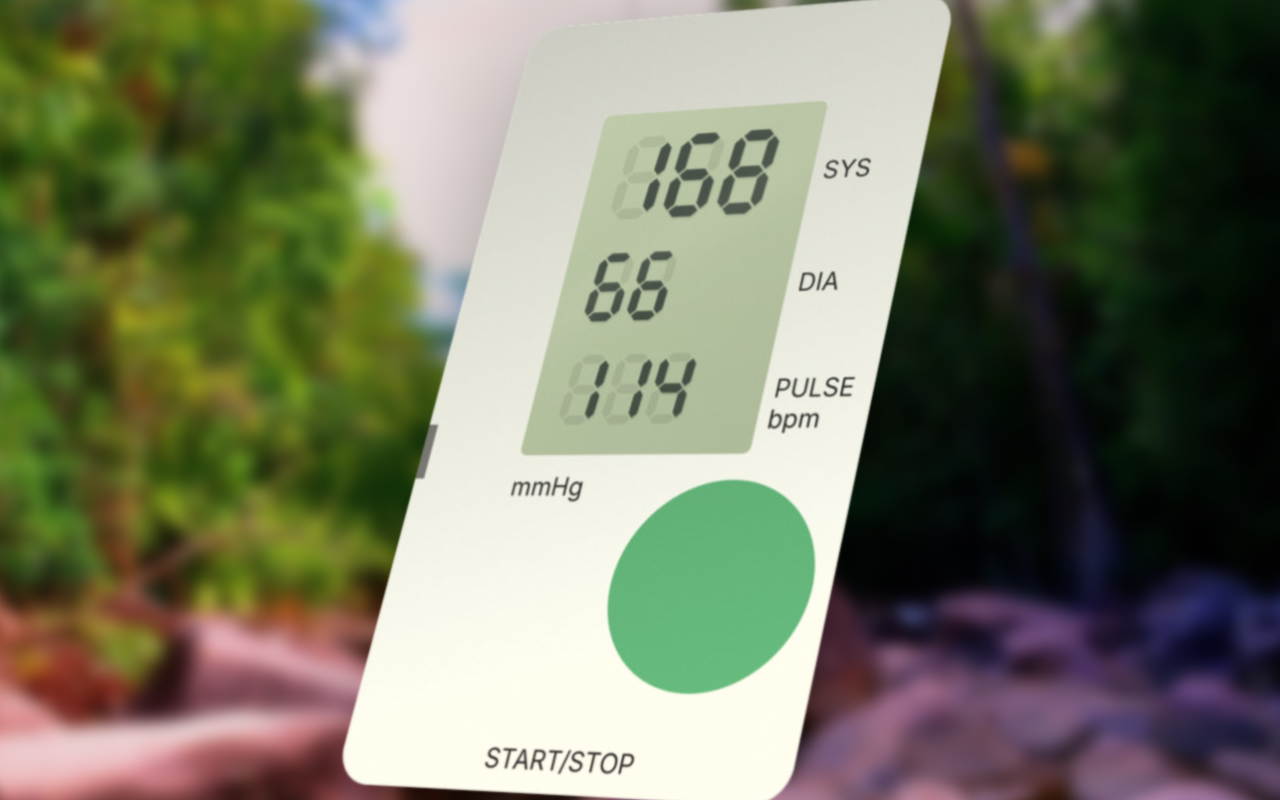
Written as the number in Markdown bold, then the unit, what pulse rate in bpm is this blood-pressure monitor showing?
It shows **114** bpm
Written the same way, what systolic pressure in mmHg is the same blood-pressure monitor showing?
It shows **168** mmHg
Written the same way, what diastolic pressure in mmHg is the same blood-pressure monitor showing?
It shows **66** mmHg
